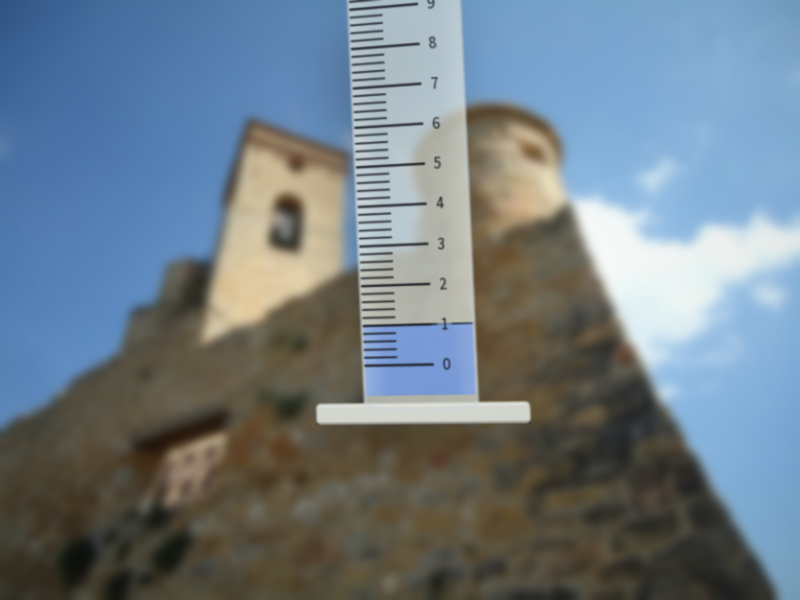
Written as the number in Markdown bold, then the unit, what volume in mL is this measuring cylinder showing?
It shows **1** mL
